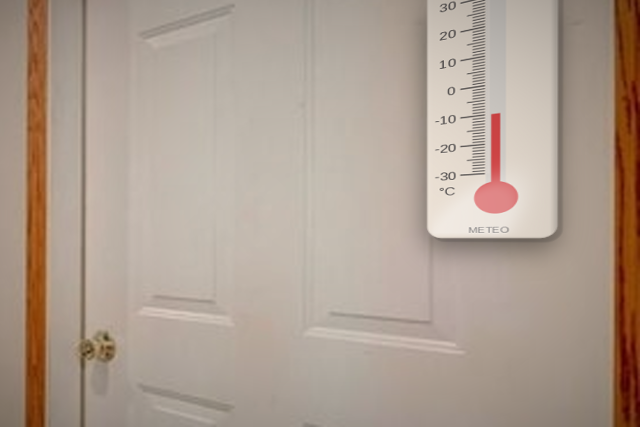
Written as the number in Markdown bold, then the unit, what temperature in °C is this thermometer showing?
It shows **-10** °C
